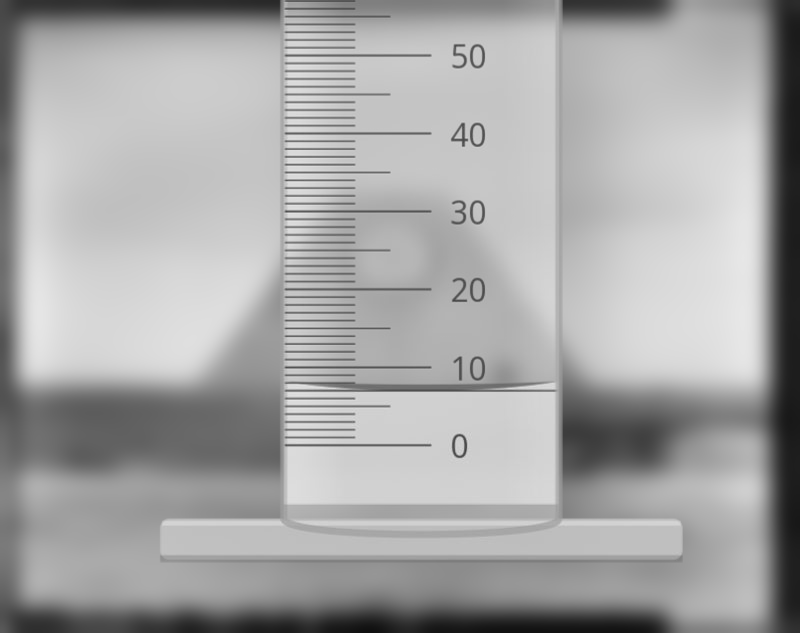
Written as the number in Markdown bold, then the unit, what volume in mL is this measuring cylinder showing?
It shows **7** mL
